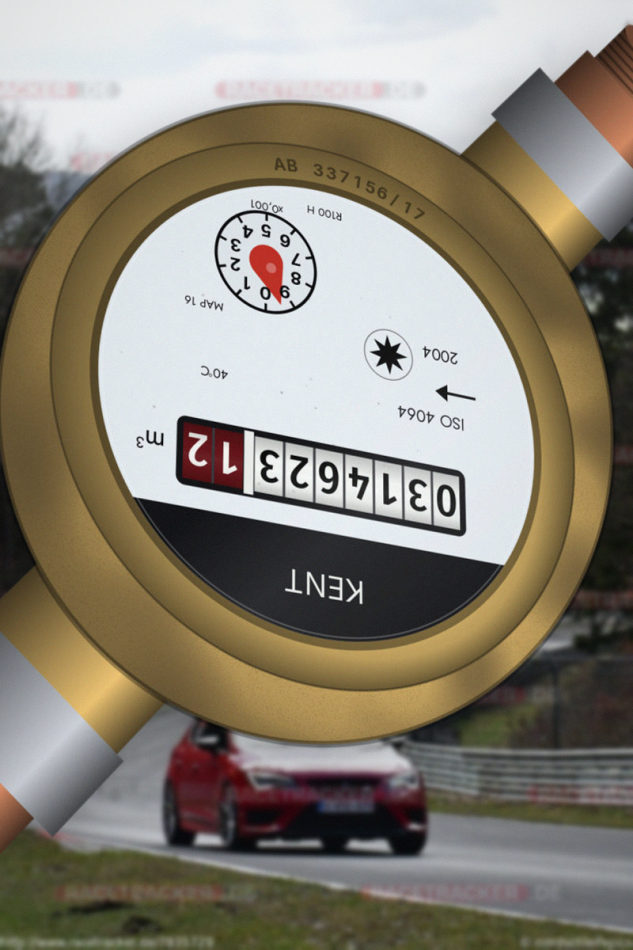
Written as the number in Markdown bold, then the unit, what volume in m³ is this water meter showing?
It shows **314623.119** m³
